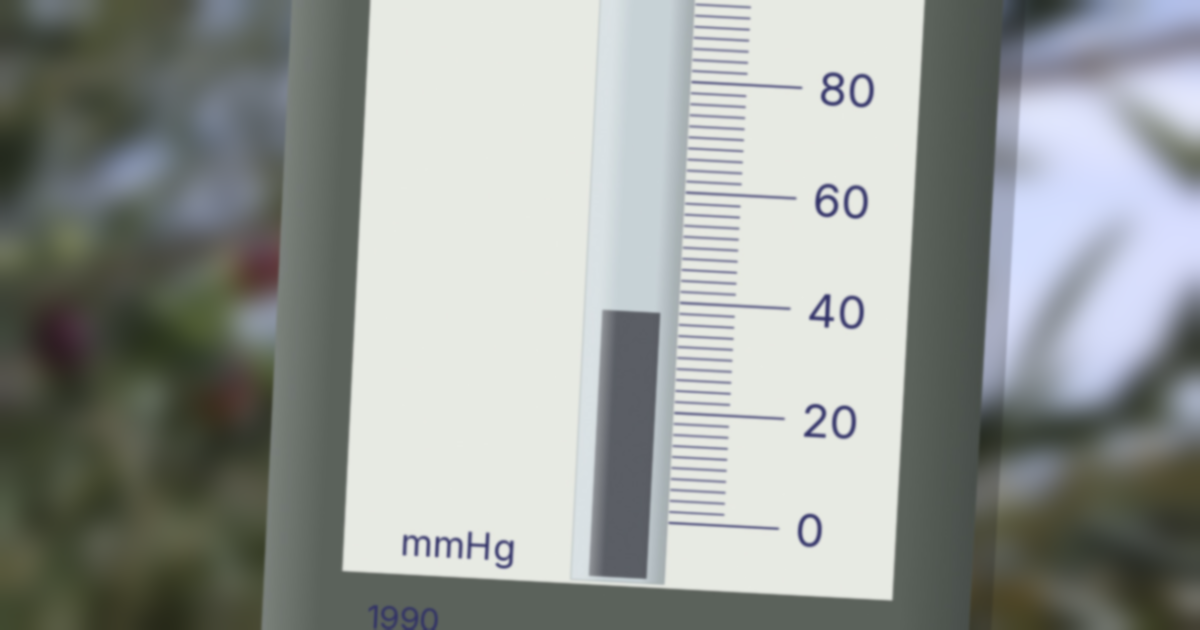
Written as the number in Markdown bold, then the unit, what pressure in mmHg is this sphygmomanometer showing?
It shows **38** mmHg
